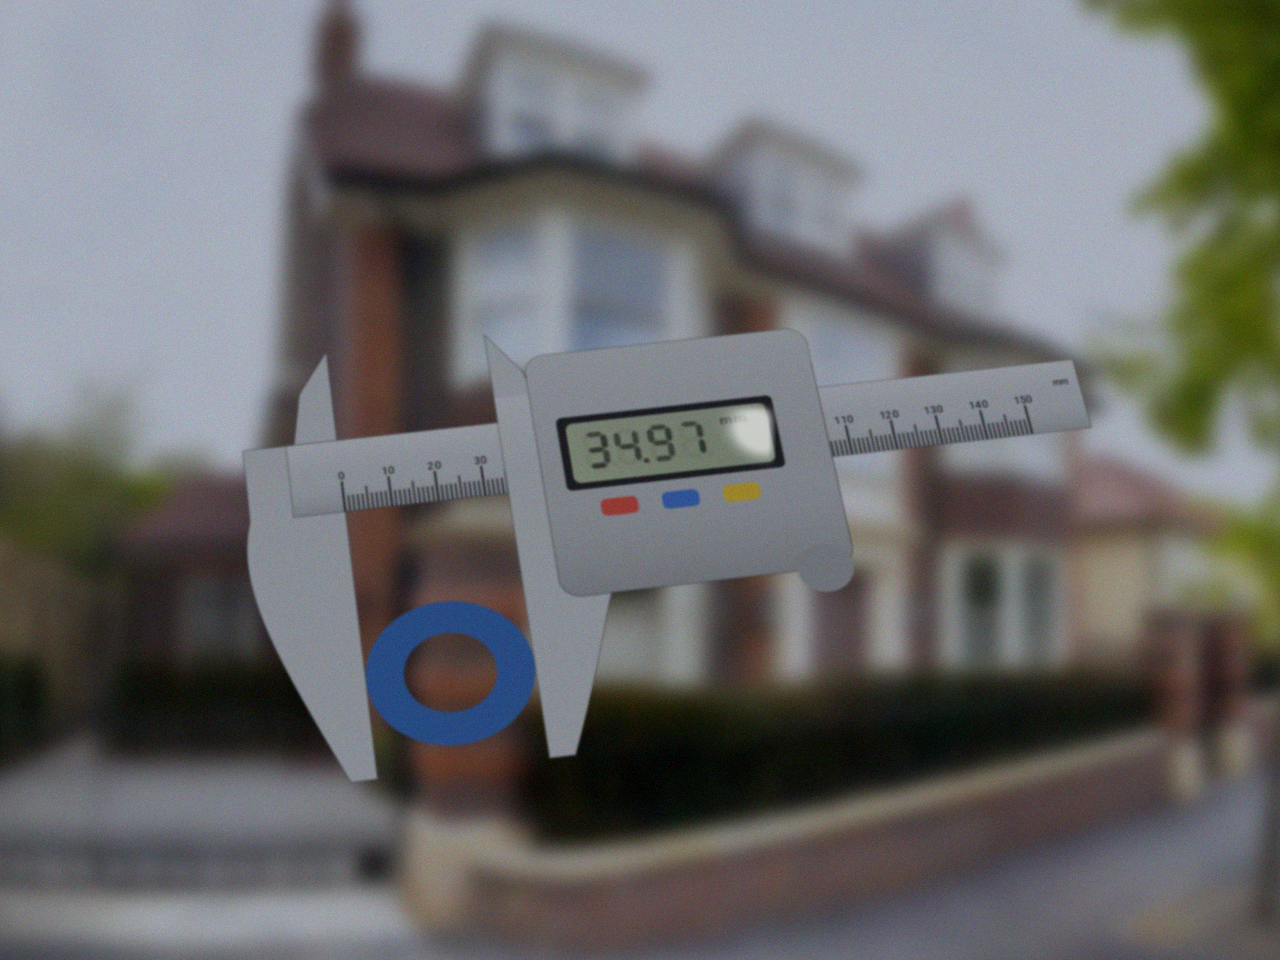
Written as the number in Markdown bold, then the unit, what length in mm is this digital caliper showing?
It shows **34.97** mm
